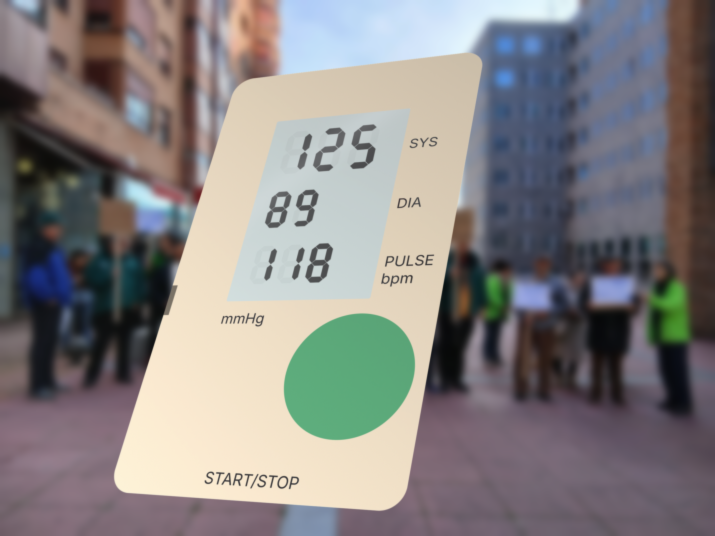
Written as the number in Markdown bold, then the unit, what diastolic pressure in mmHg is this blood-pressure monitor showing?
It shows **89** mmHg
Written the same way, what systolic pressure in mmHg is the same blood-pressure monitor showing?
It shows **125** mmHg
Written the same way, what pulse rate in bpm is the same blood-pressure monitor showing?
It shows **118** bpm
